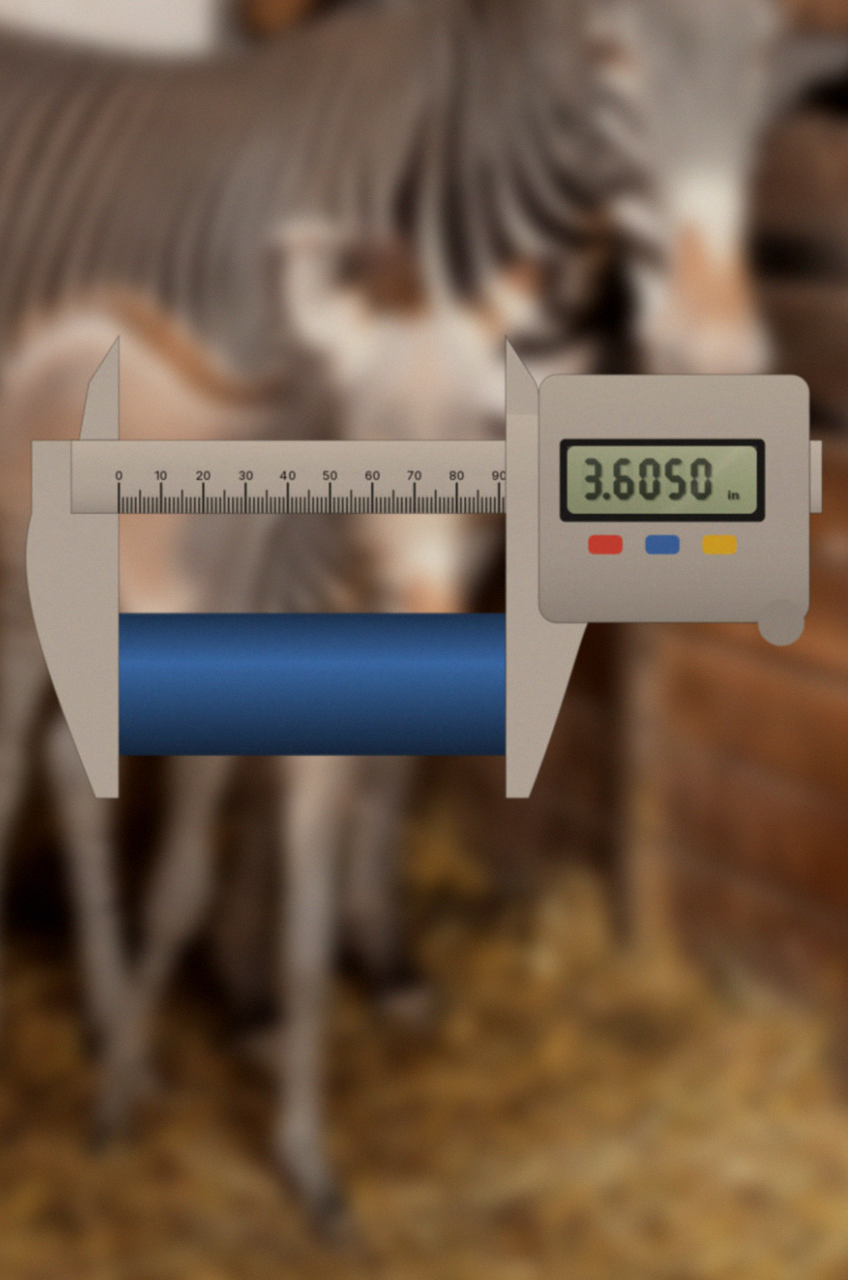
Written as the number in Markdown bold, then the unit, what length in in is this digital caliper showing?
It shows **3.6050** in
